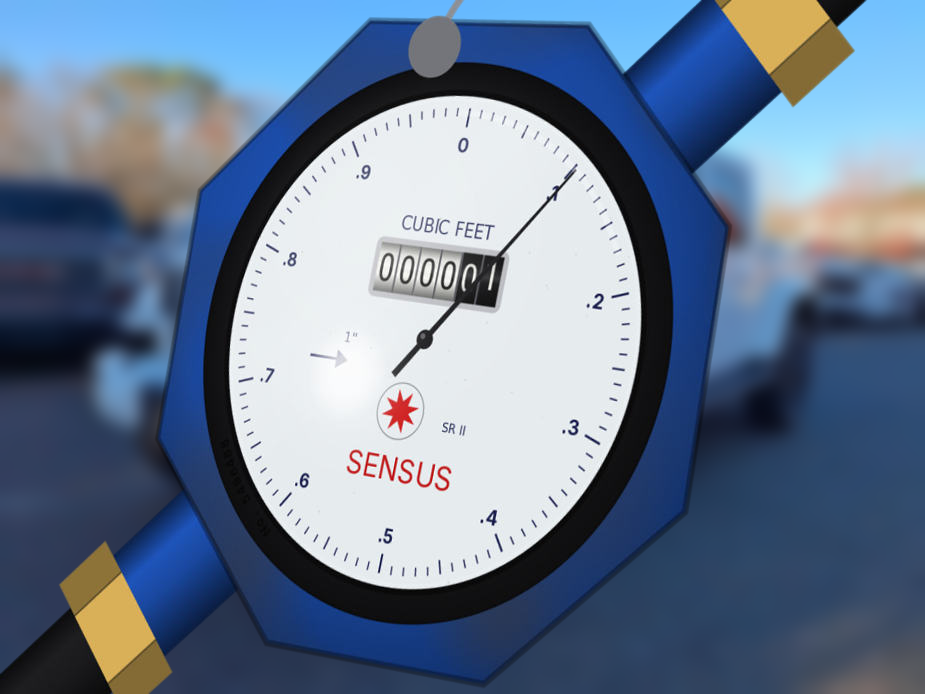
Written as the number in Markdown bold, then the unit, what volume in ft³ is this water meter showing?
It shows **1.10** ft³
